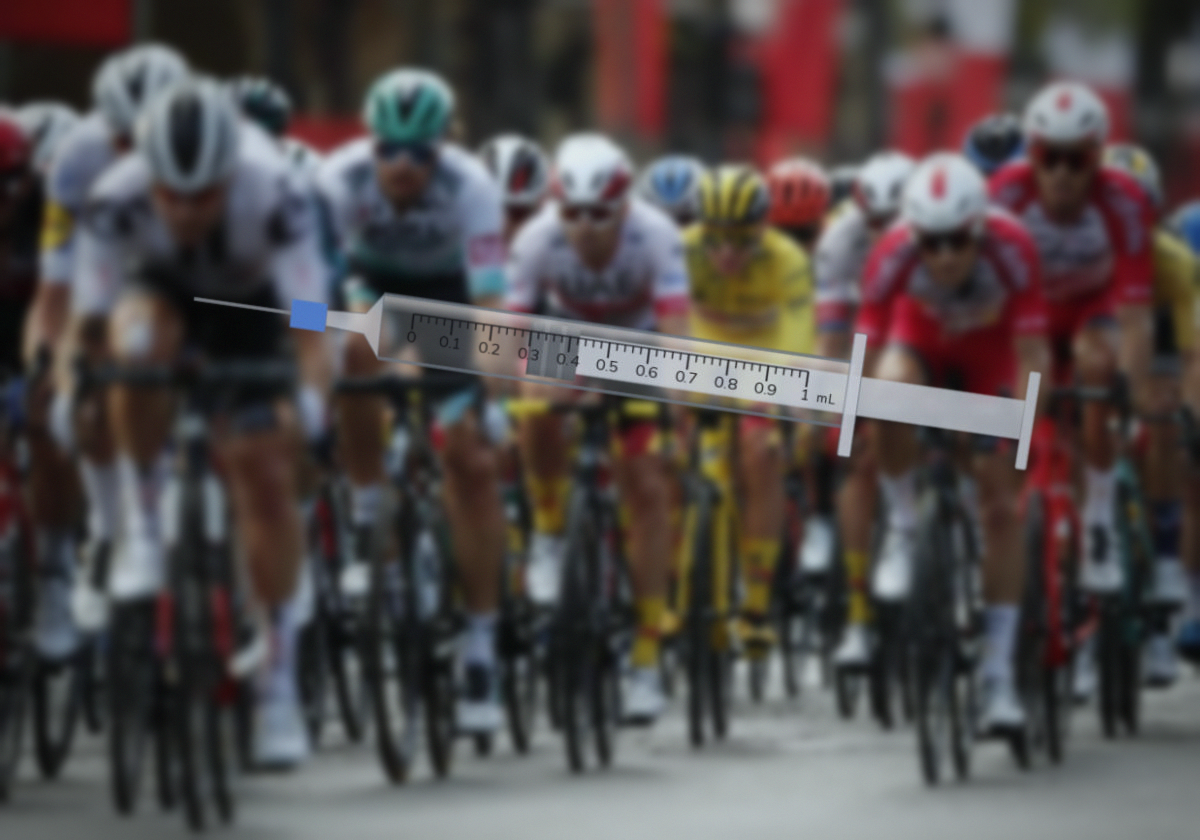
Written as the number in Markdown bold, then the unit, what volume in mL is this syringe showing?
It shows **0.3** mL
